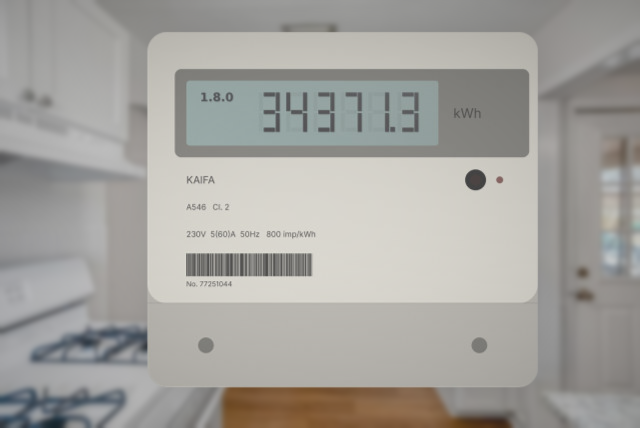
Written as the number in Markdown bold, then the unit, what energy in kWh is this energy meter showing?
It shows **34371.3** kWh
